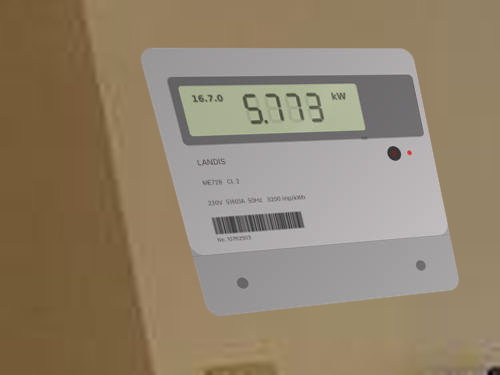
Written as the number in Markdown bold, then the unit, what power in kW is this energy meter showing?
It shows **5.773** kW
